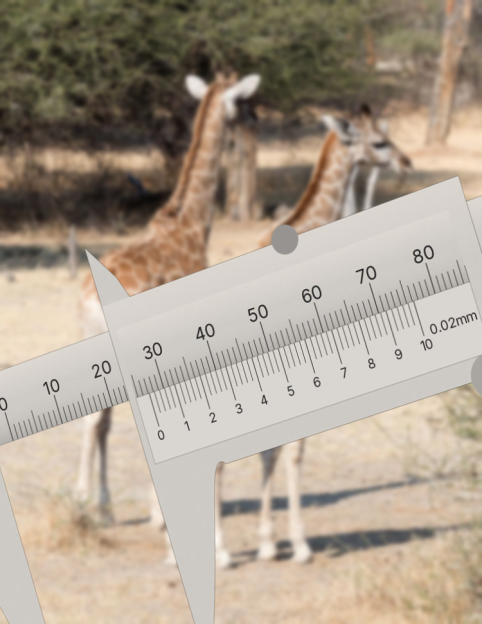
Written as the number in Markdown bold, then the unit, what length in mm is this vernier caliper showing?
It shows **27.2** mm
